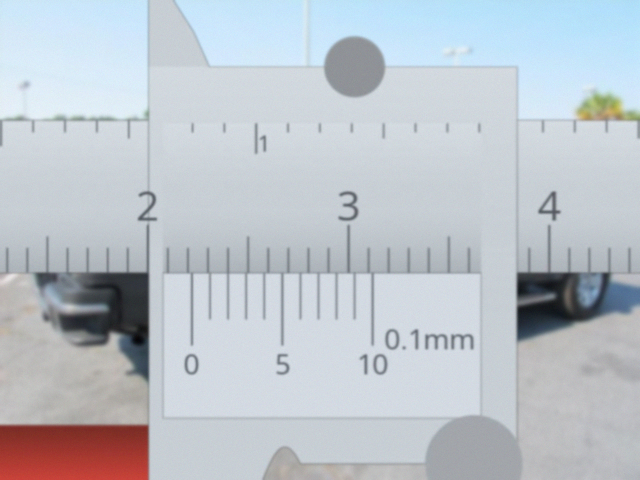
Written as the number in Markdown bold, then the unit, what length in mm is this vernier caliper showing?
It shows **22.2** mm
